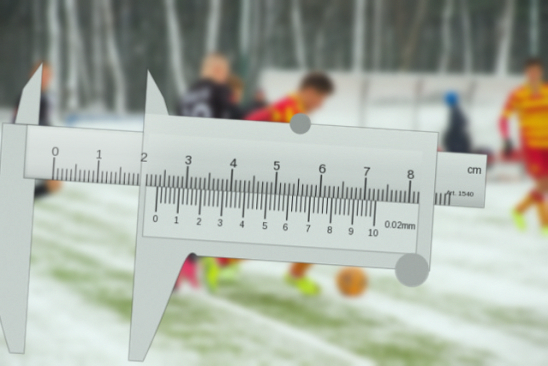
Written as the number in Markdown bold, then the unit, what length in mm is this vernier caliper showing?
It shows **23.5** mm
